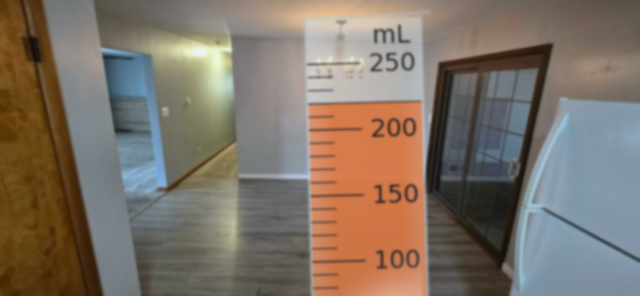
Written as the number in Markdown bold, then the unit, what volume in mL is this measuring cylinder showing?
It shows **220** mL
